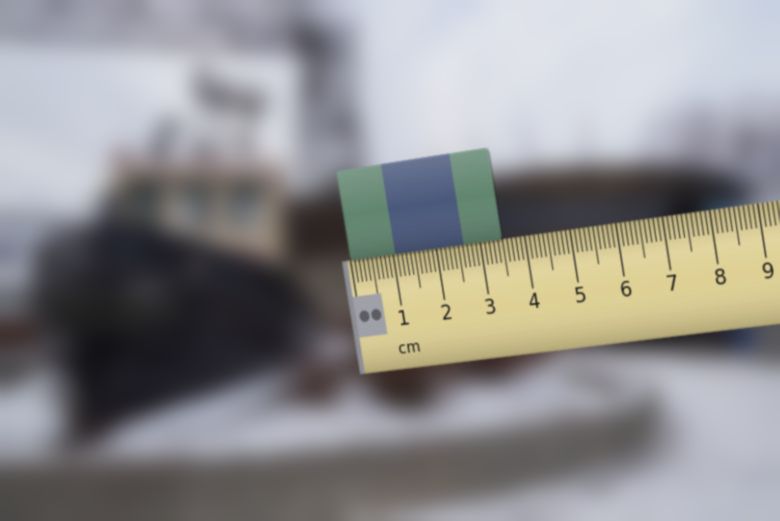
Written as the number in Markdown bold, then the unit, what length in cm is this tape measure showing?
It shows **3.5** cm
